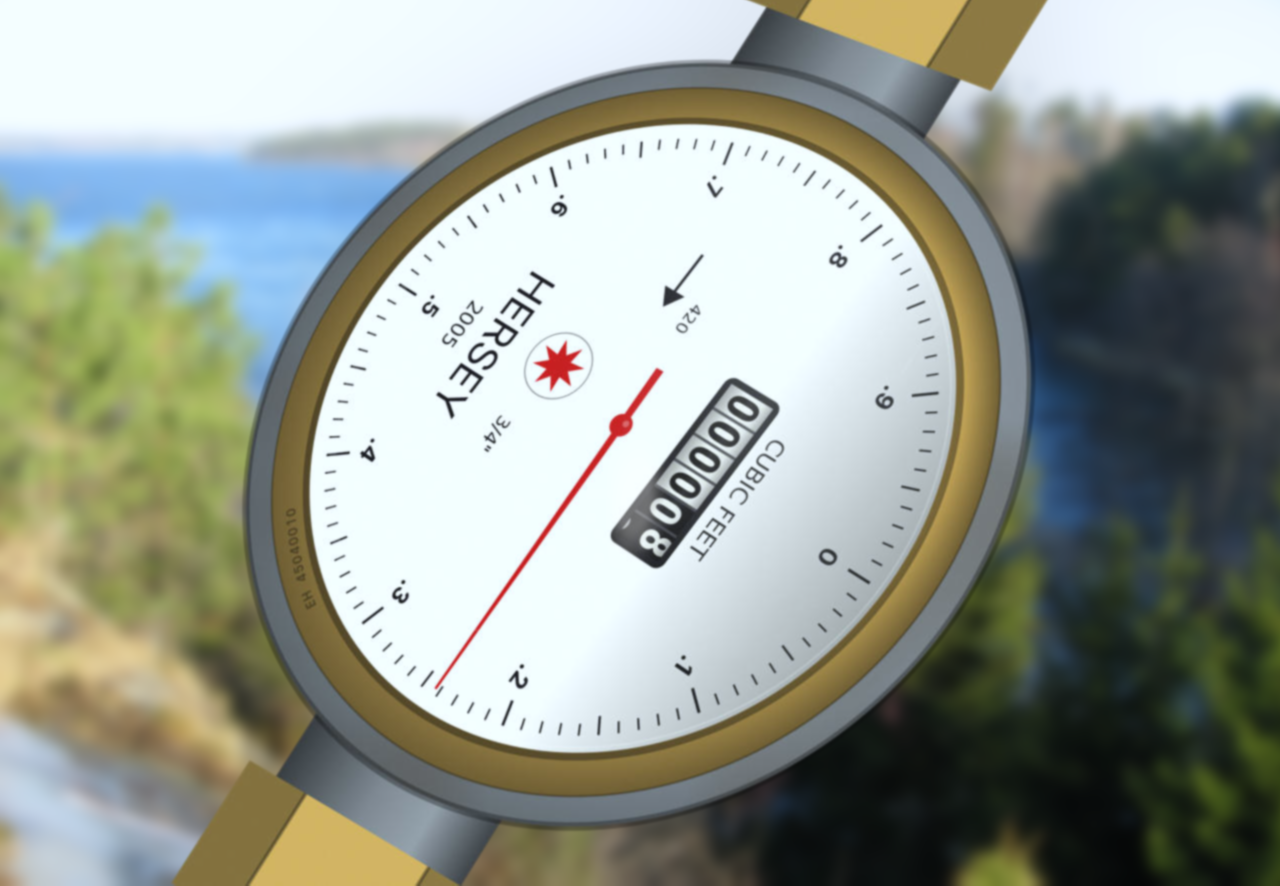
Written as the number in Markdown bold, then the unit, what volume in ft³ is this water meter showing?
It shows **8.24** ft³
